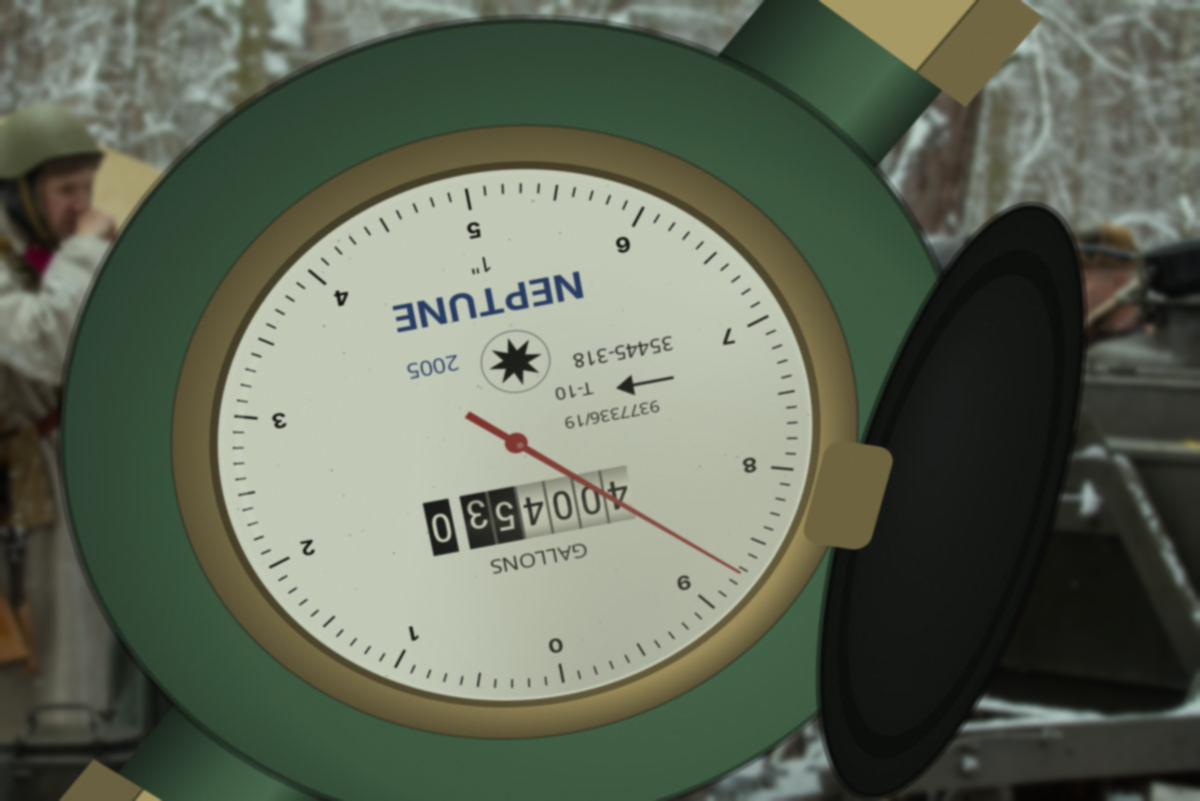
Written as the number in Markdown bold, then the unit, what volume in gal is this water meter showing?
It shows **4004528.7** gal
